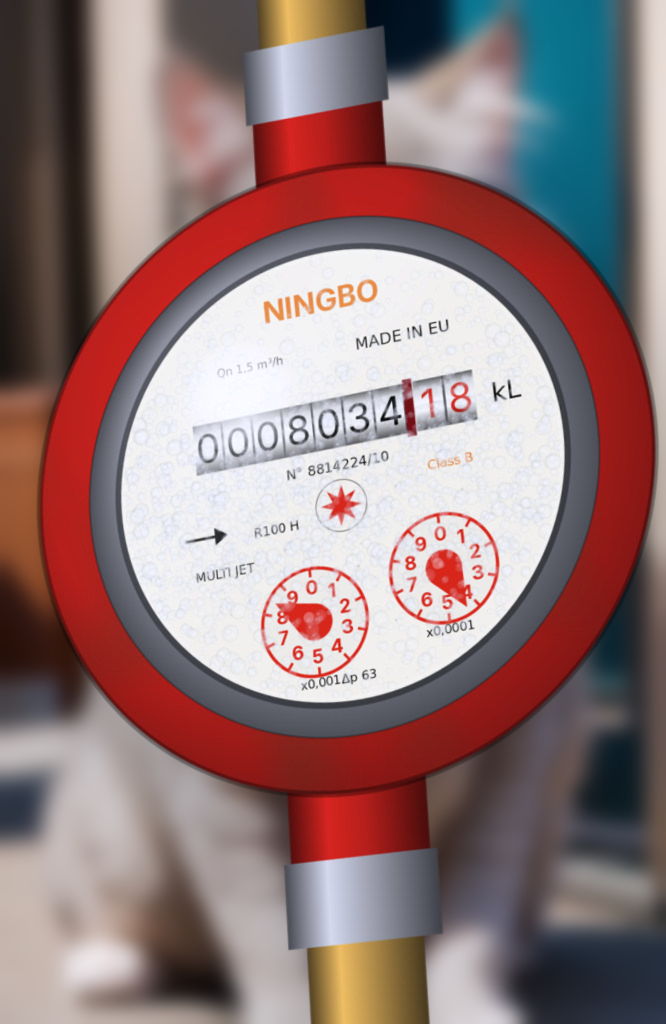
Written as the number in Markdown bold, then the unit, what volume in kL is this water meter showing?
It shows **8034.1884** kL
